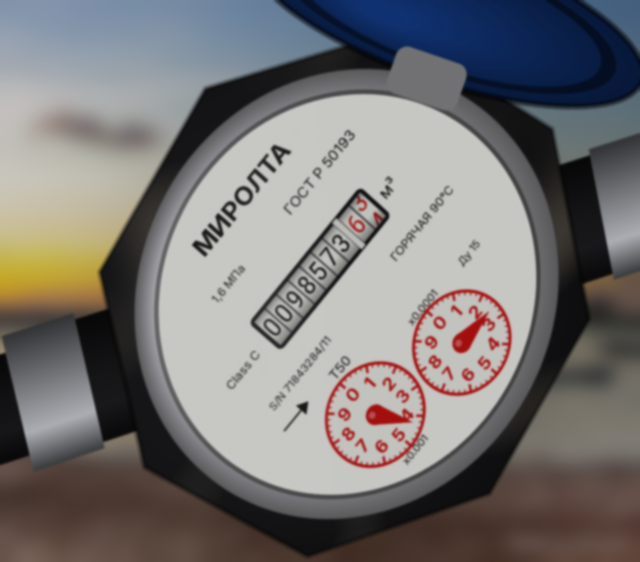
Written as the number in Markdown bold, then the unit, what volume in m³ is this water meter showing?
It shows **98573.6342** m³
